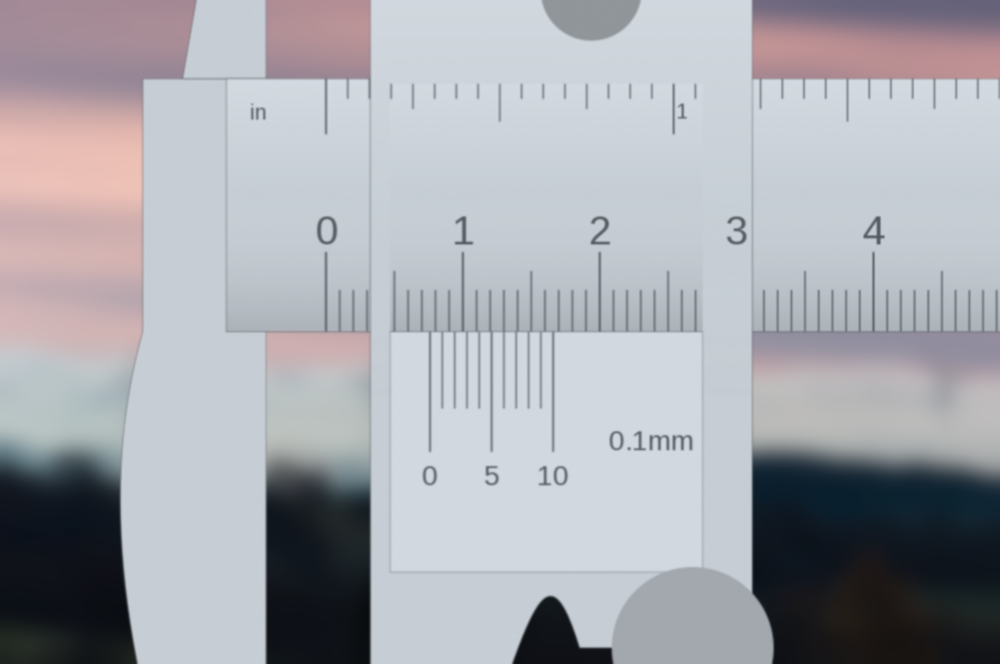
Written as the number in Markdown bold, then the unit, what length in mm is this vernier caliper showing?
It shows **7.6** mm
